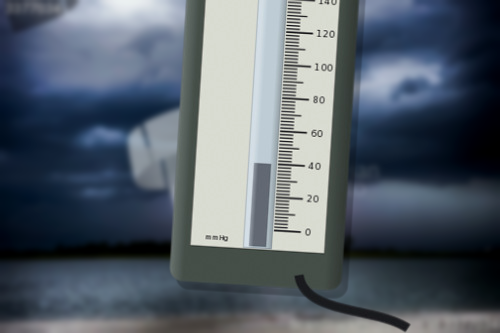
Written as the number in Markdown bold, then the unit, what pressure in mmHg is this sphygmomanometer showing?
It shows **40** mmHg
